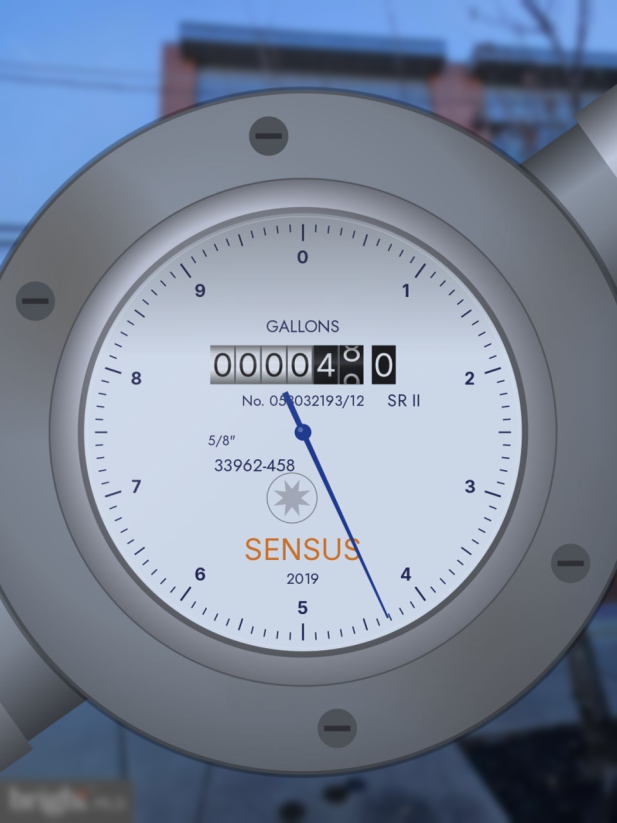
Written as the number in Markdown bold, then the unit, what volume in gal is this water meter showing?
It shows **484.3** gal
